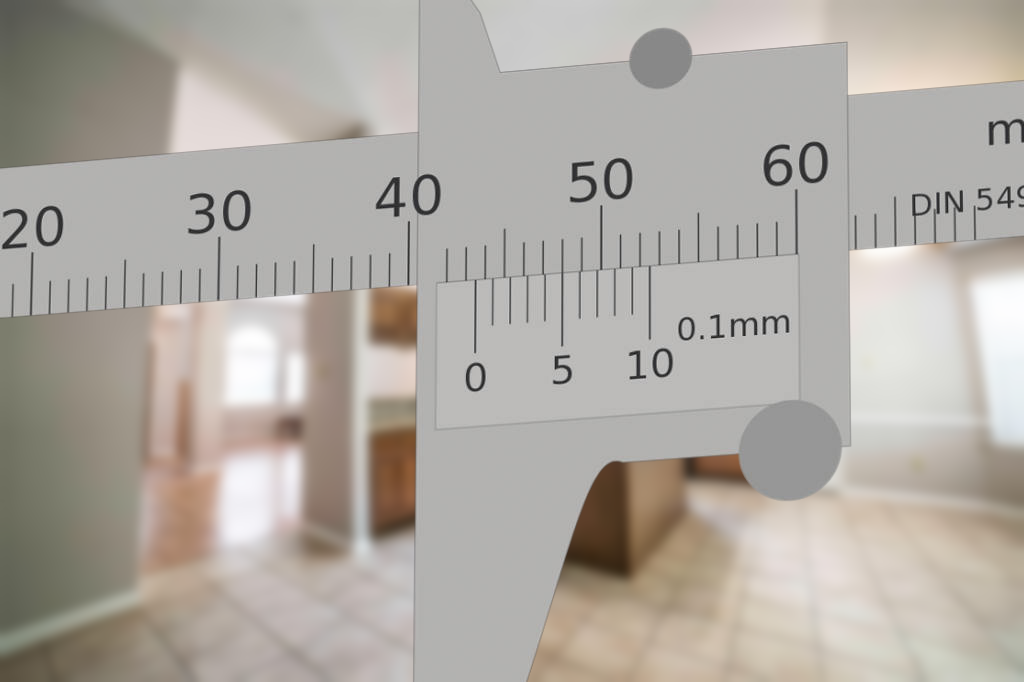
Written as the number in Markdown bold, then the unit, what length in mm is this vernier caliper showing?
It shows **43.5** mm
